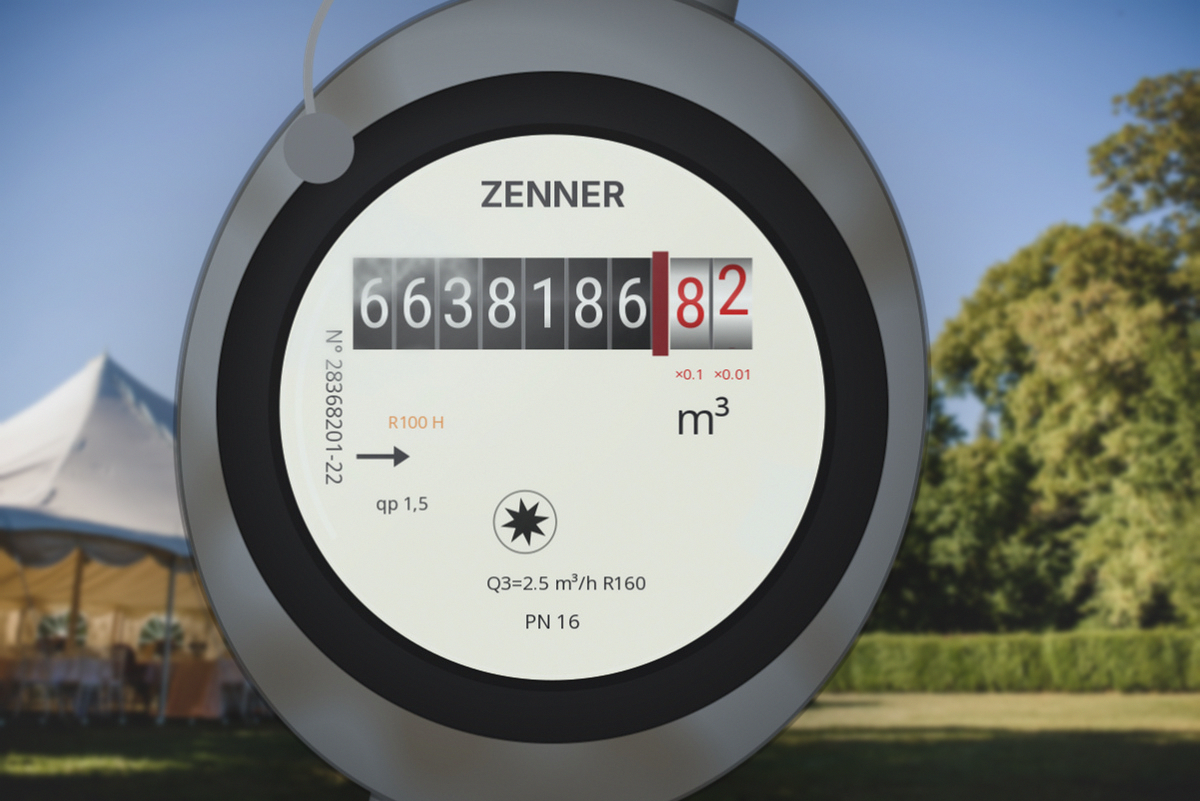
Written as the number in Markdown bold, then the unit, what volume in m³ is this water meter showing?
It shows **6638186.82** m³
